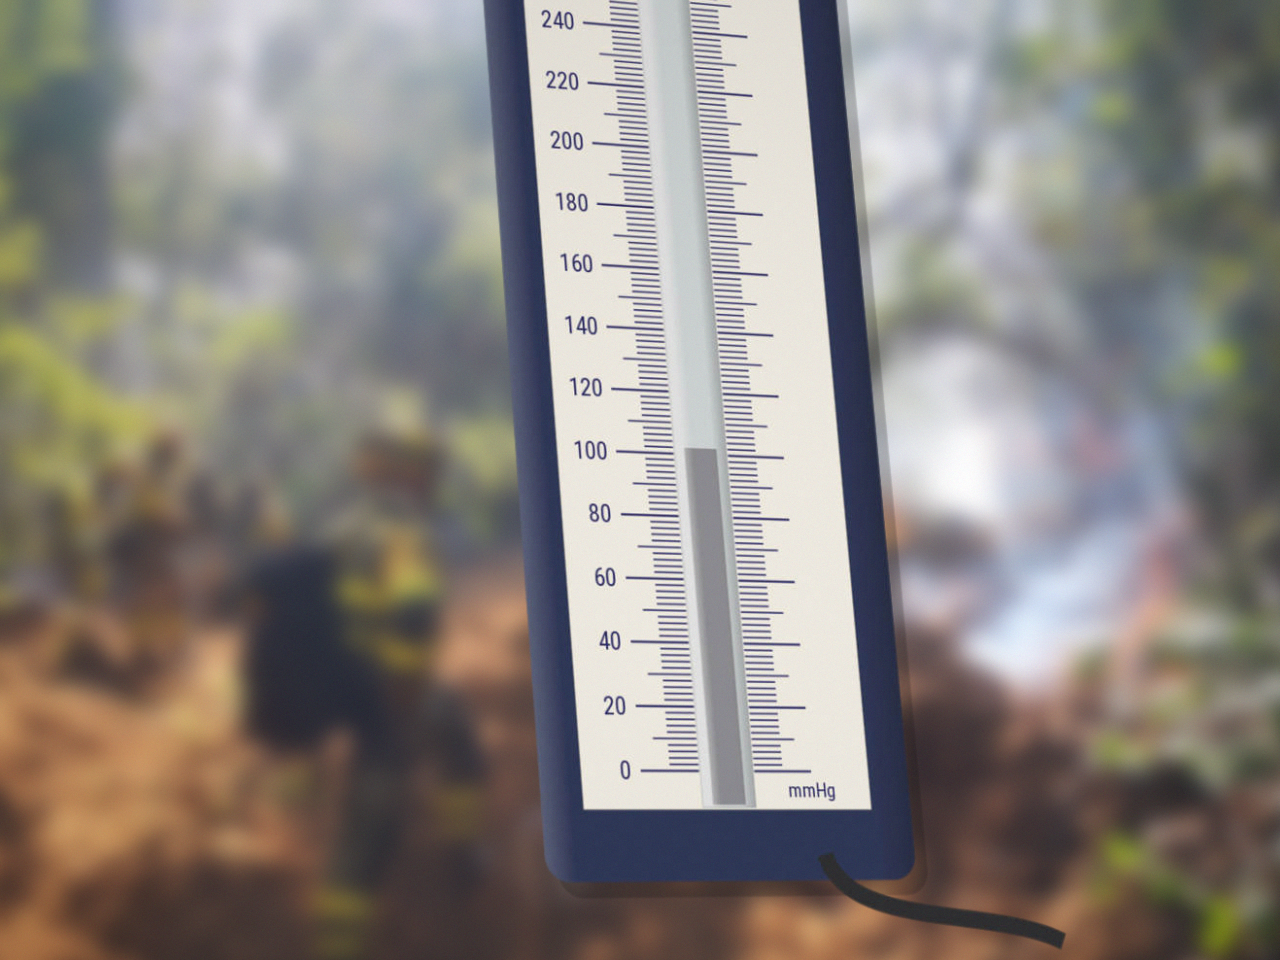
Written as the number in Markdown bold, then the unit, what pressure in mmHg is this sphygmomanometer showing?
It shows **102** mmHg
